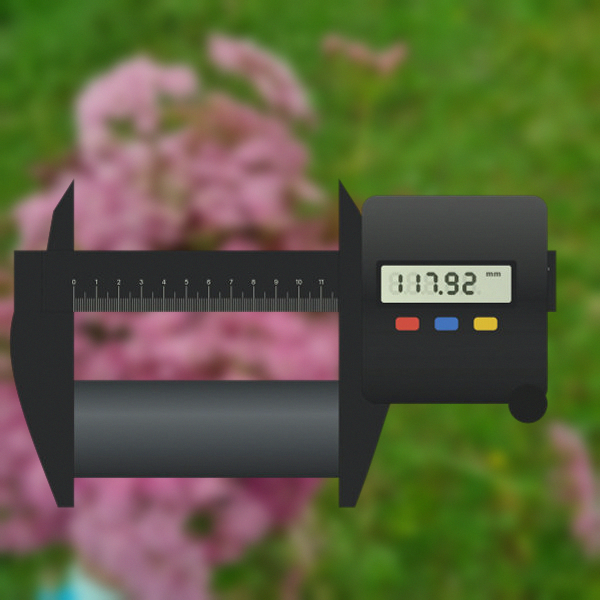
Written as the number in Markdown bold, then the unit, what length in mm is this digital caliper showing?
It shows **117.92** mm
